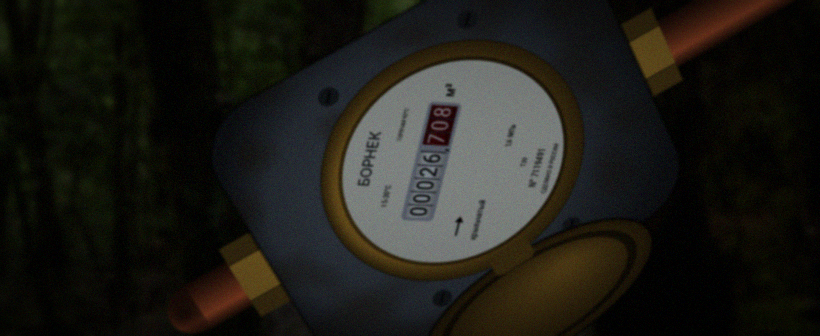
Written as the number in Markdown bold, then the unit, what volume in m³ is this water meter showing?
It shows **26.708** m³
